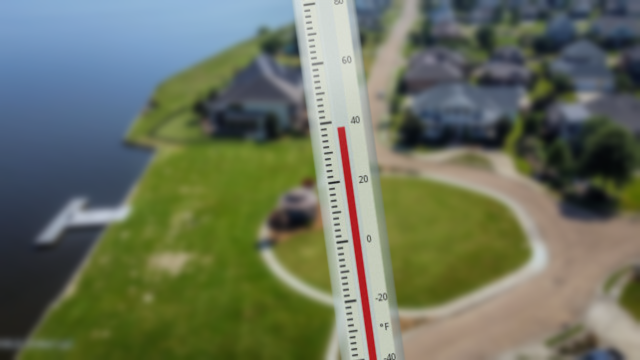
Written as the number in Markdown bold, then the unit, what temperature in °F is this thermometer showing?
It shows **38** °F
